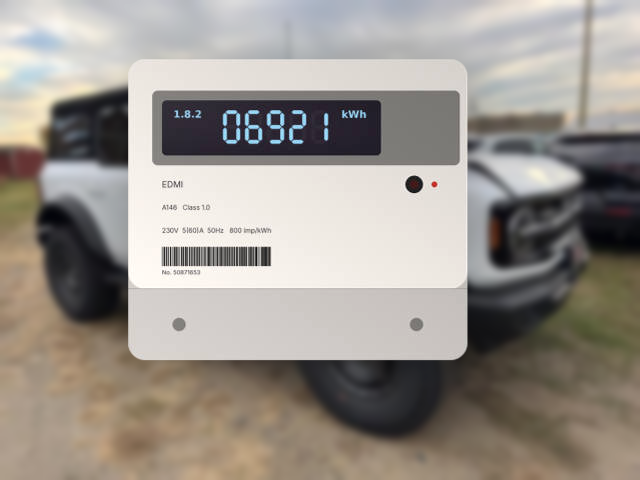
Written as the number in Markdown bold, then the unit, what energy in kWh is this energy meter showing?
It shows **6921** kWh
